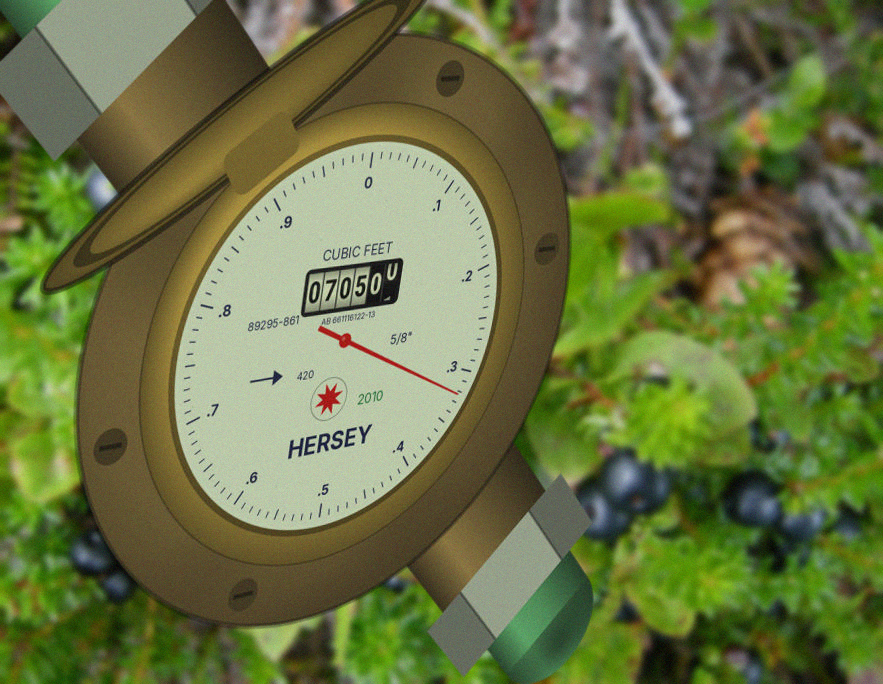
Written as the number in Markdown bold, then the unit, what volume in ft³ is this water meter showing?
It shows **70500.32** ft³
